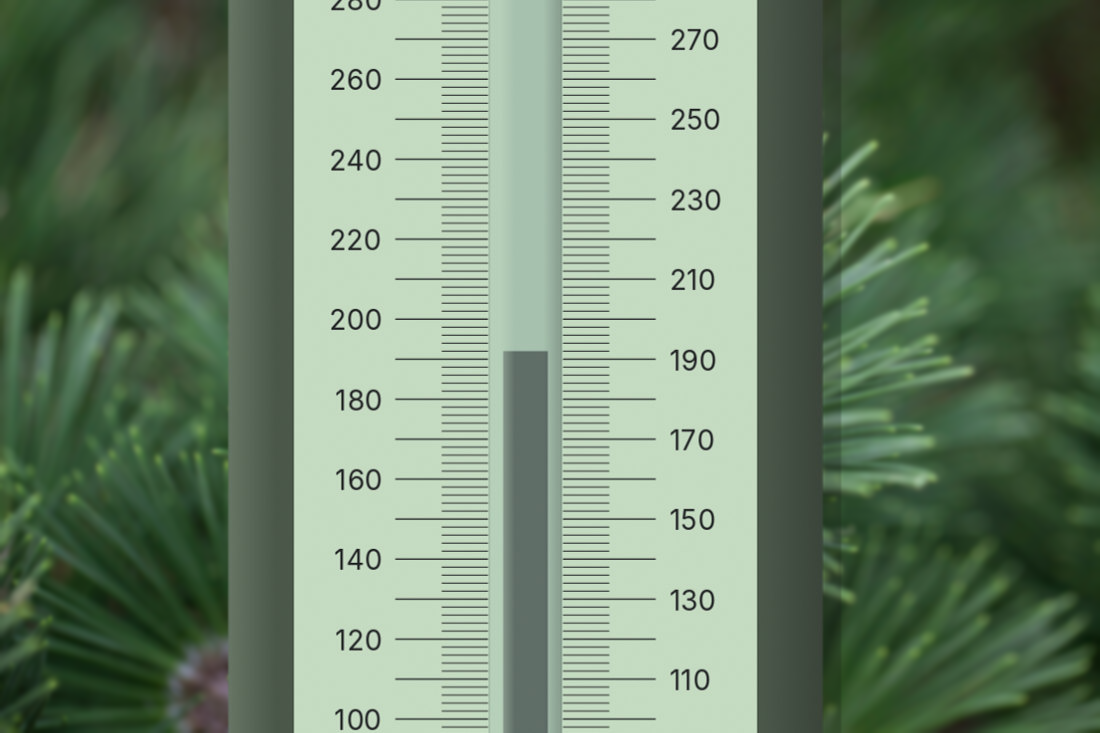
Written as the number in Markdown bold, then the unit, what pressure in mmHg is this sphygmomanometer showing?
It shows **192** mmHg
